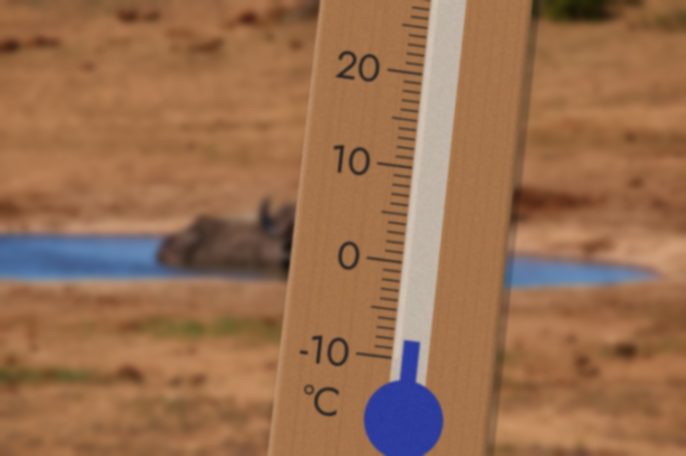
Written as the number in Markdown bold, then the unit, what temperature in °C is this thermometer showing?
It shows **-8** °C
